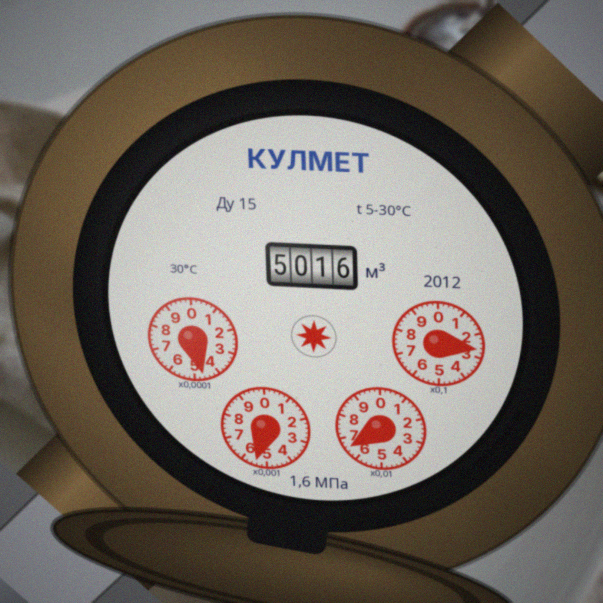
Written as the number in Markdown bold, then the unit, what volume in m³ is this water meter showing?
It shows **5016.2654** m³
